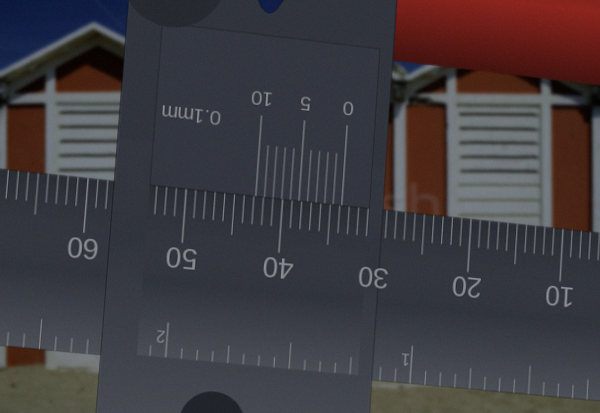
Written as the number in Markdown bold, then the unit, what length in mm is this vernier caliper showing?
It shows **33.8** mm
